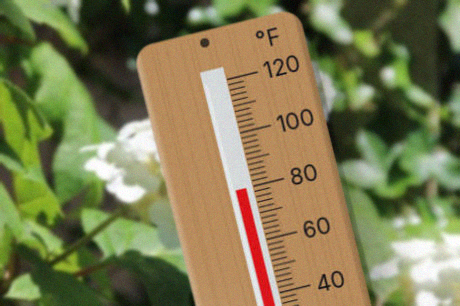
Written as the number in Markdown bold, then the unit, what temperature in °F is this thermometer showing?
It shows **80** °F
